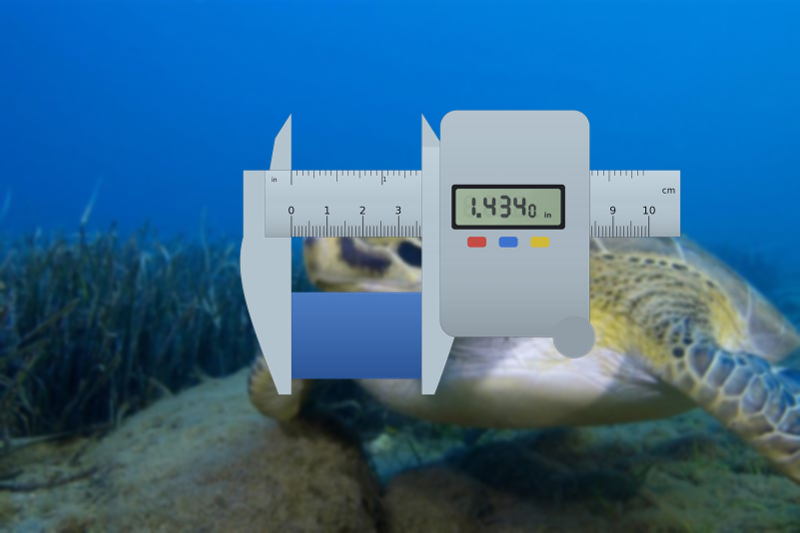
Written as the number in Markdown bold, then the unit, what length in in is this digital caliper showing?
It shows **1.4340** in
